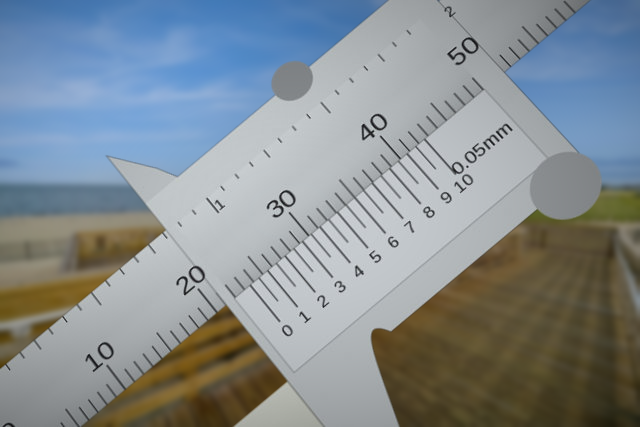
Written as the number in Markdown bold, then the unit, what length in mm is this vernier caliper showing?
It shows **23.6** mm
